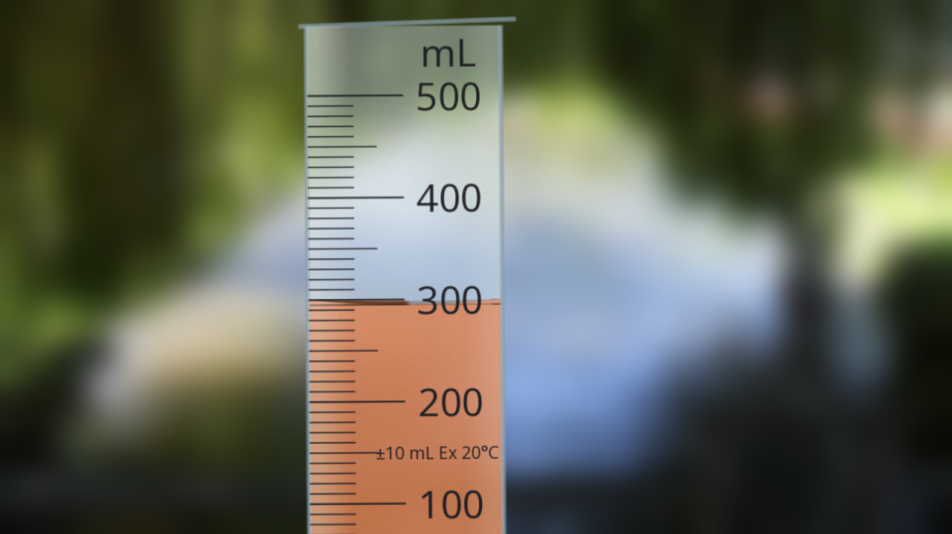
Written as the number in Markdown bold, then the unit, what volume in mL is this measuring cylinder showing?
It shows **295** mL
